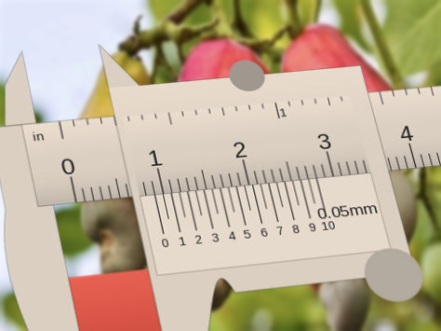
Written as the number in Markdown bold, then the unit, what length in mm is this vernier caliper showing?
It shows **9.0** mm
